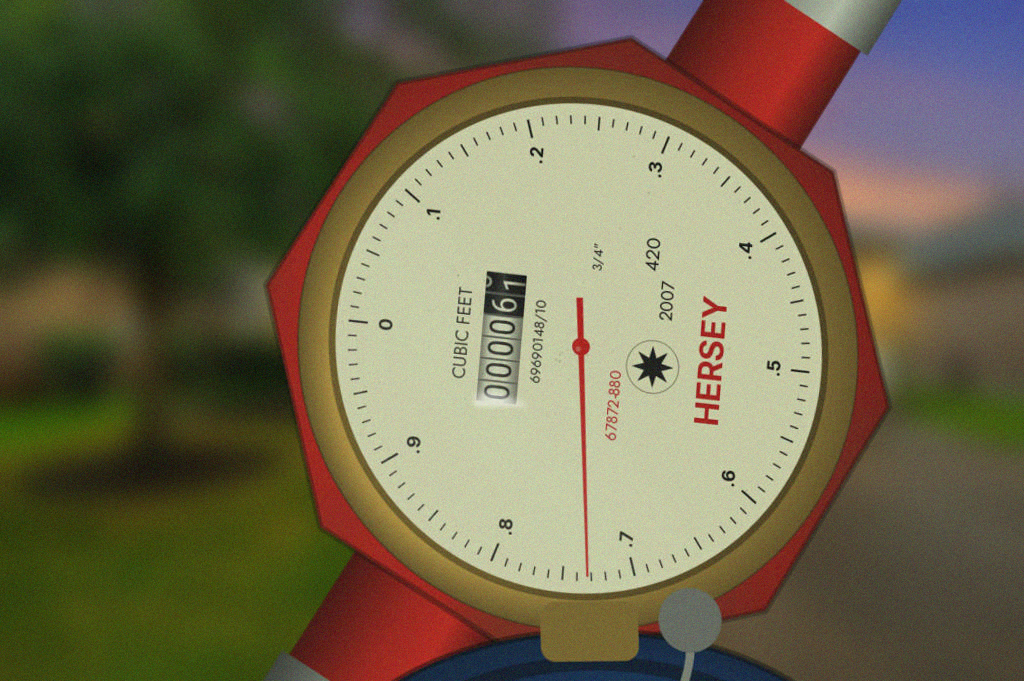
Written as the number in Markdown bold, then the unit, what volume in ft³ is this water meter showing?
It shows **60.73** ft³
